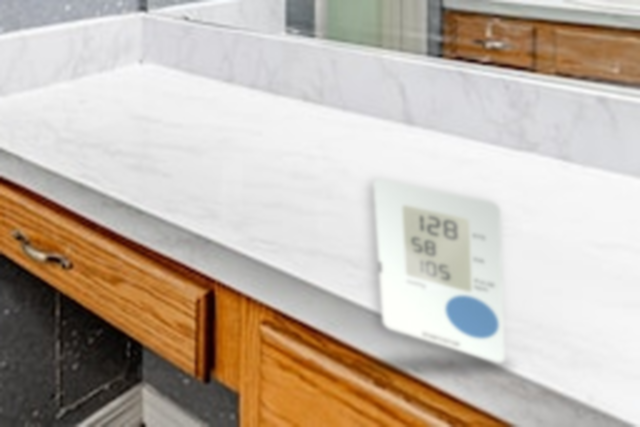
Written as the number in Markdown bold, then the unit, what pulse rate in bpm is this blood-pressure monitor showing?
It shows **105** bpm
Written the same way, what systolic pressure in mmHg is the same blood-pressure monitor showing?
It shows **128** mmHg
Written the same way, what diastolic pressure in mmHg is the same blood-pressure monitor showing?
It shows **58** mmHg
